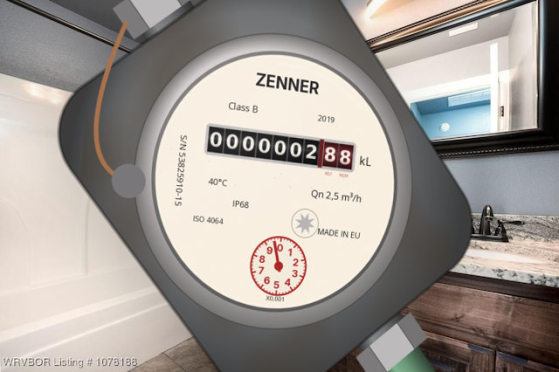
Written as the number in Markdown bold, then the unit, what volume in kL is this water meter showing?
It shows **2.879** kL
